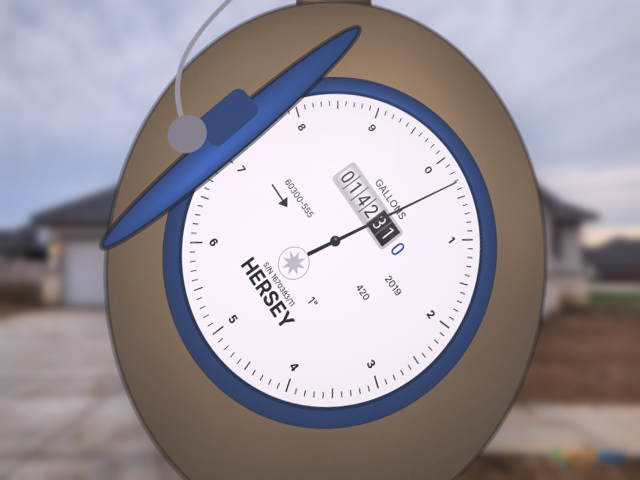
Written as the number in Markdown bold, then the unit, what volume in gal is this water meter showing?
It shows **142310.3** gal
